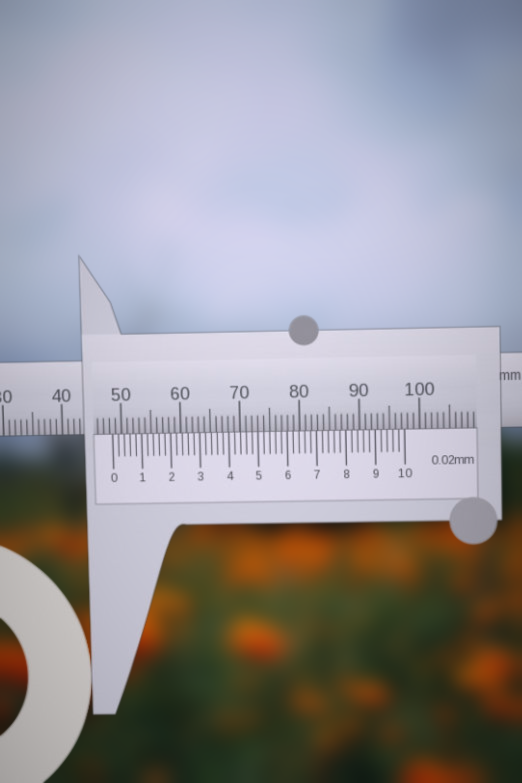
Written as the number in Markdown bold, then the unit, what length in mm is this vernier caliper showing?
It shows **48.5** mm
